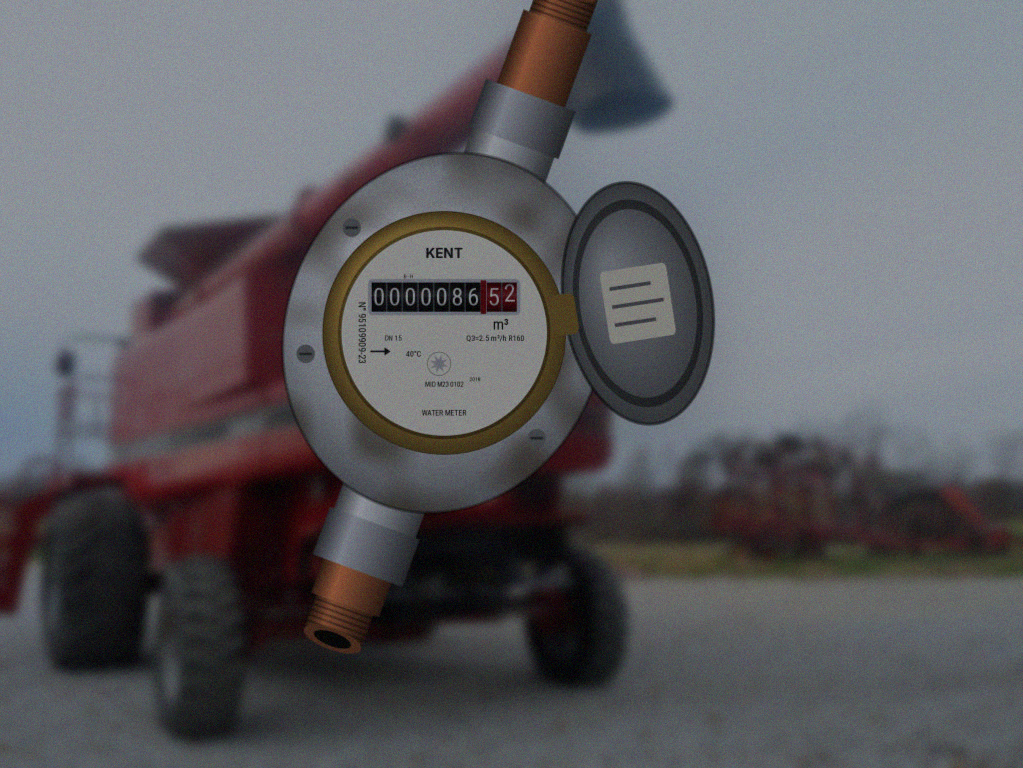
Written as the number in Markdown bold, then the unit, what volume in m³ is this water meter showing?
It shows **86.52** m³
